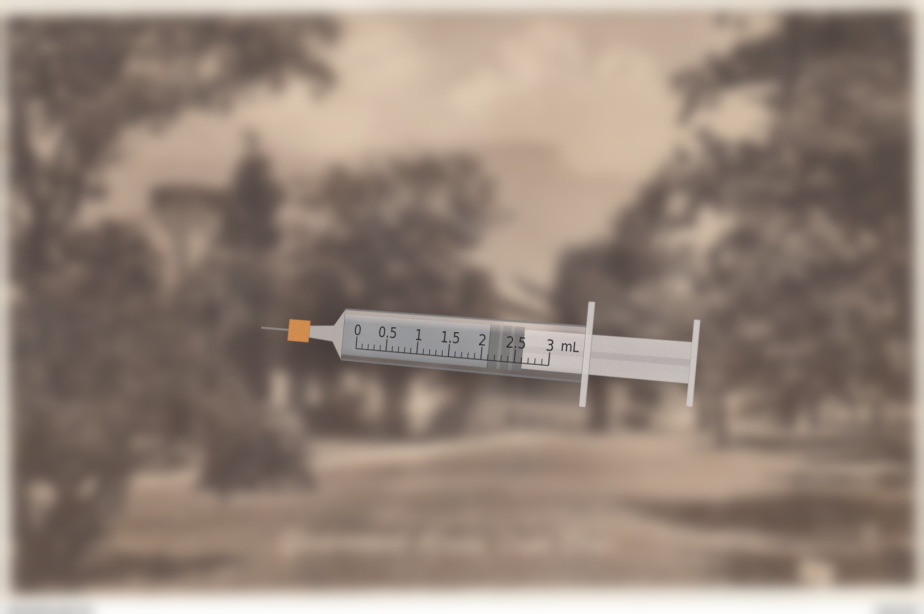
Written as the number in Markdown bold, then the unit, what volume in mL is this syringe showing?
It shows **2.1** mL
